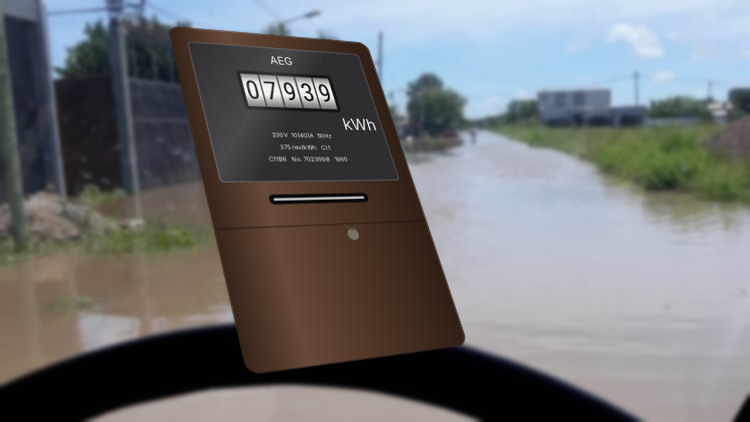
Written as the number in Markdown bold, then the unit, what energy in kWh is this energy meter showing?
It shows **7939** kWh
